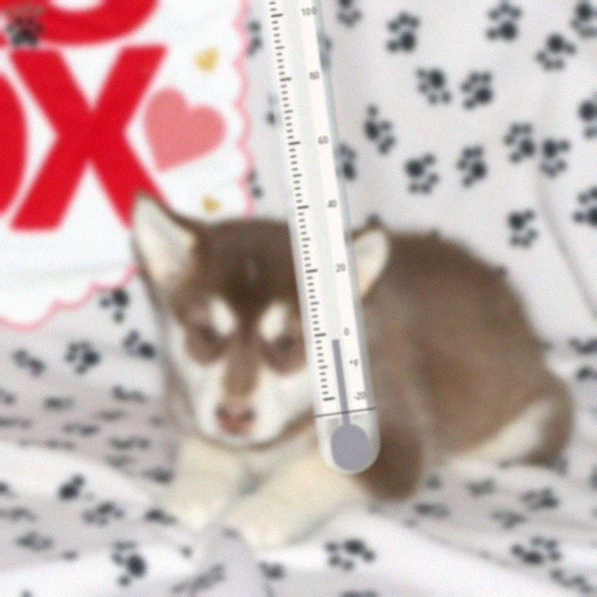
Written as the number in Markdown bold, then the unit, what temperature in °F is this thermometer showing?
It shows **-2** °F
